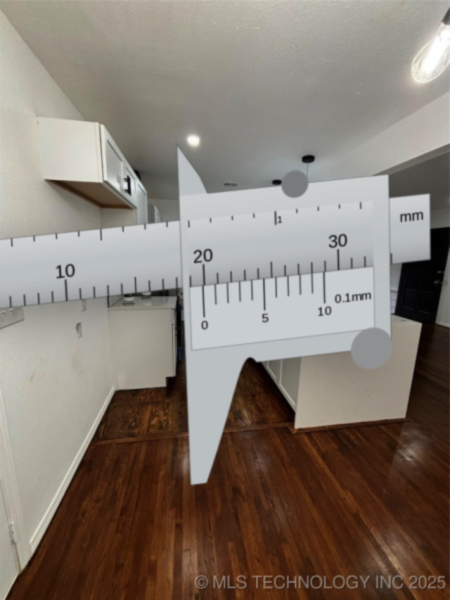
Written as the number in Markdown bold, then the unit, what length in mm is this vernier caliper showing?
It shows **19.9** mm
